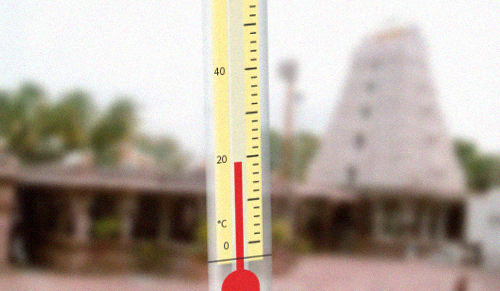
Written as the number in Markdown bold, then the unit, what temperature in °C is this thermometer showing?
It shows **19** °C
